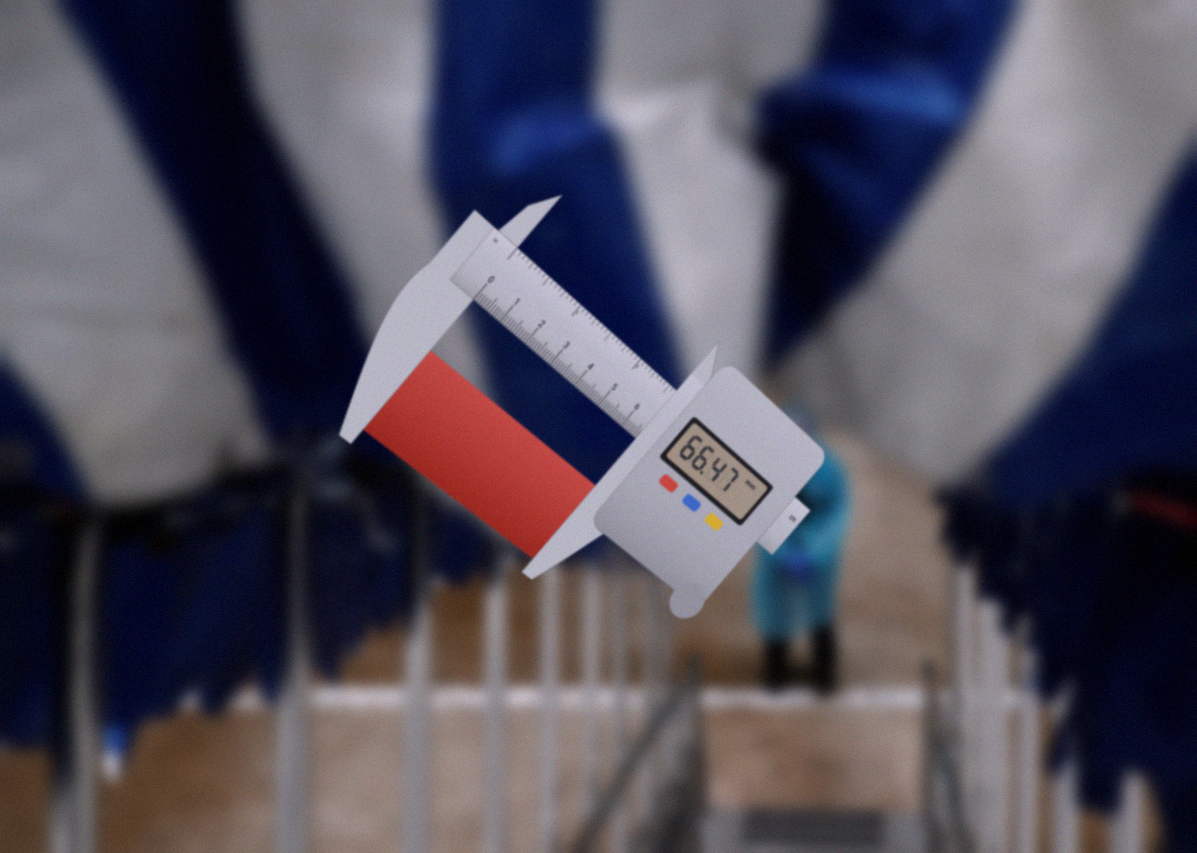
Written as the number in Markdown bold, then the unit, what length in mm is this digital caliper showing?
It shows **66.47** mm
